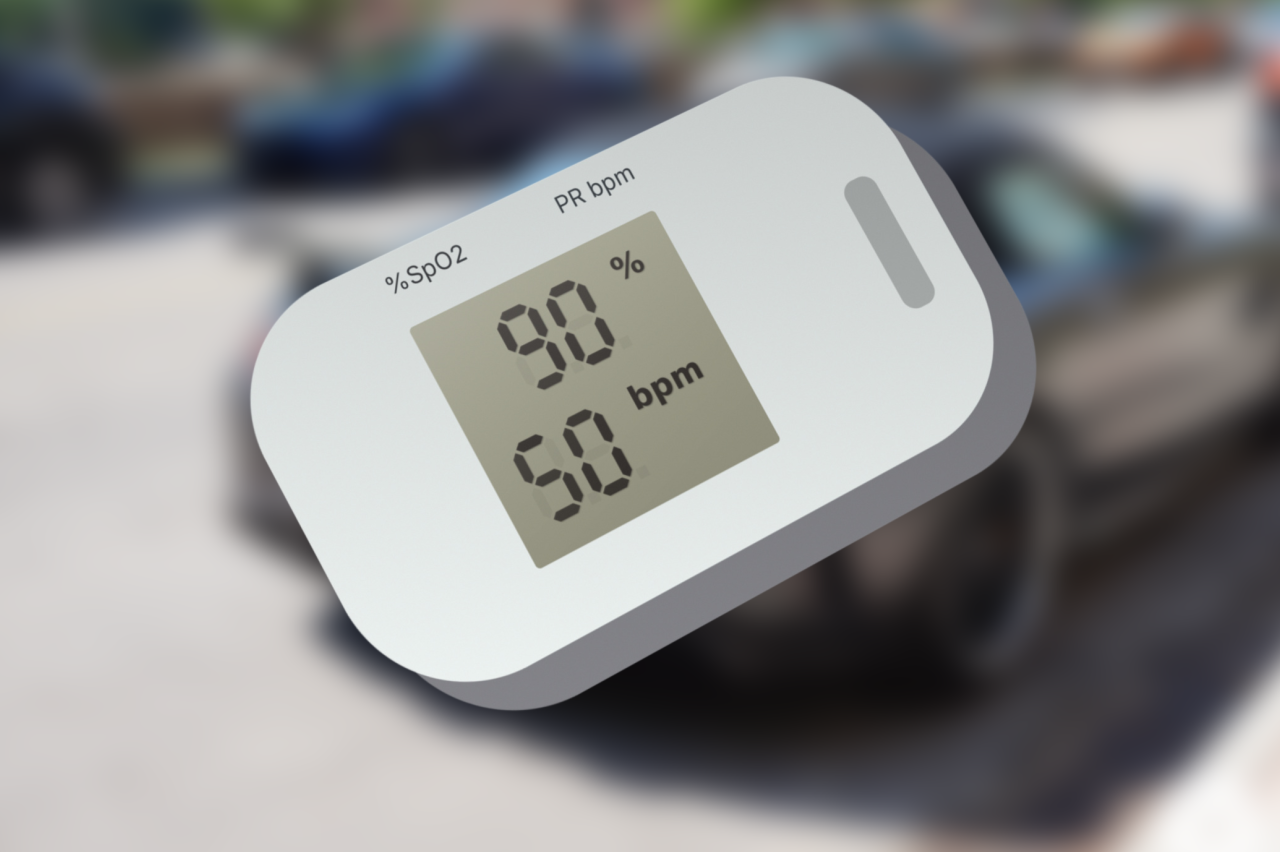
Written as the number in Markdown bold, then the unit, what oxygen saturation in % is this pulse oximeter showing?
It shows **90** %
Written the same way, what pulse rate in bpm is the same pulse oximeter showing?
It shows **50** bpm
